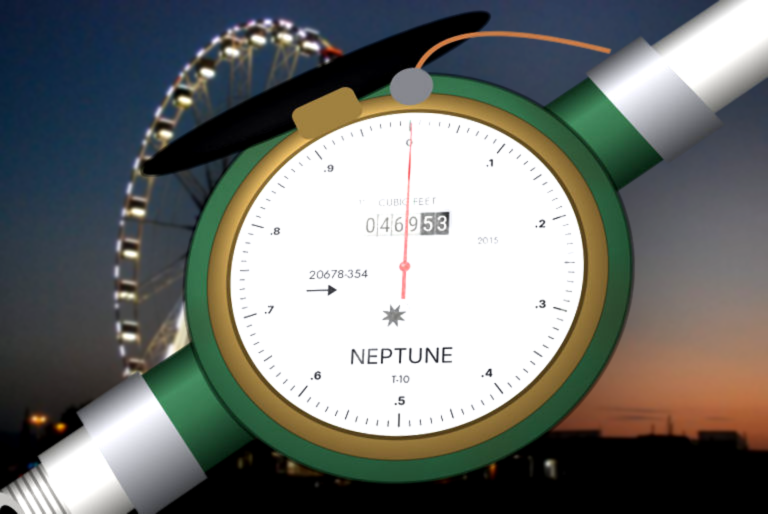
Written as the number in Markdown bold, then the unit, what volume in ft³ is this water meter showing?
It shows **46953.00** ft³
